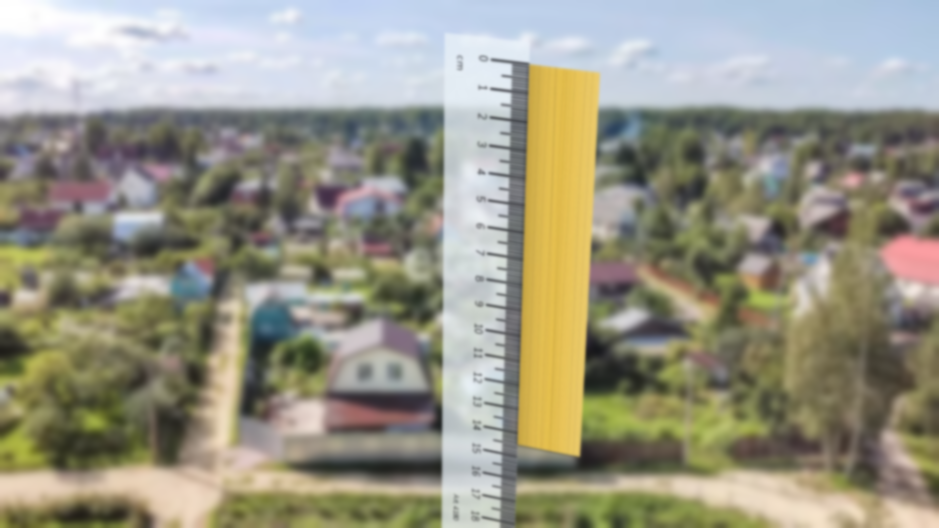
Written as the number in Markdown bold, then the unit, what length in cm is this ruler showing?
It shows **14.5** cm
